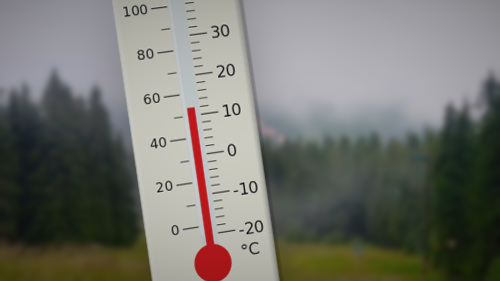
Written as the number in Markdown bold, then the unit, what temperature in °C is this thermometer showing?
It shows **12** °C
